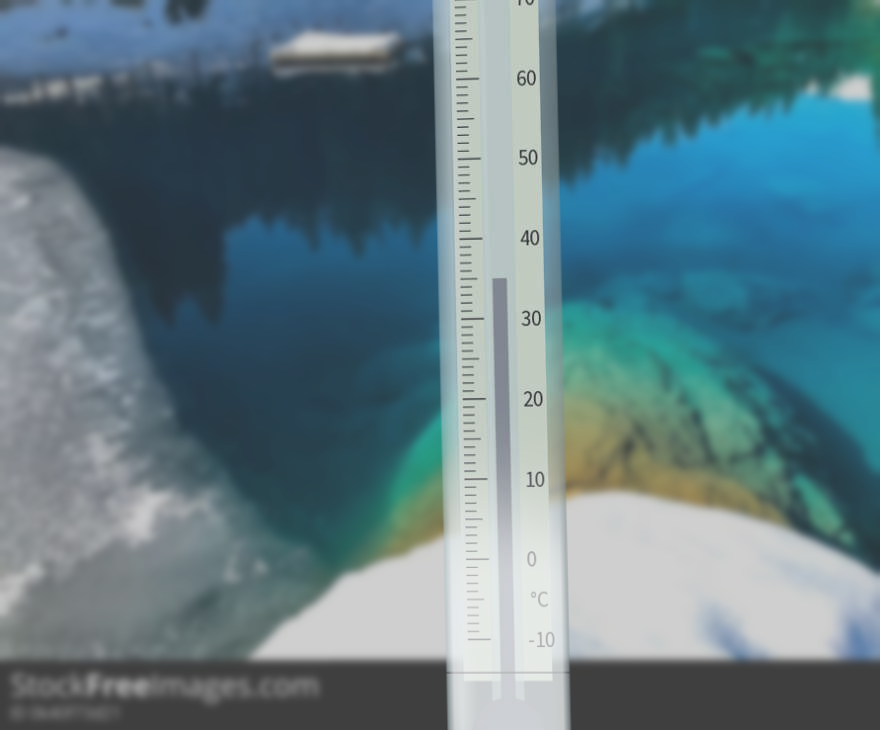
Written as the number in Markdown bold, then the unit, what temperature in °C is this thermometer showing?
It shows **35** °C
